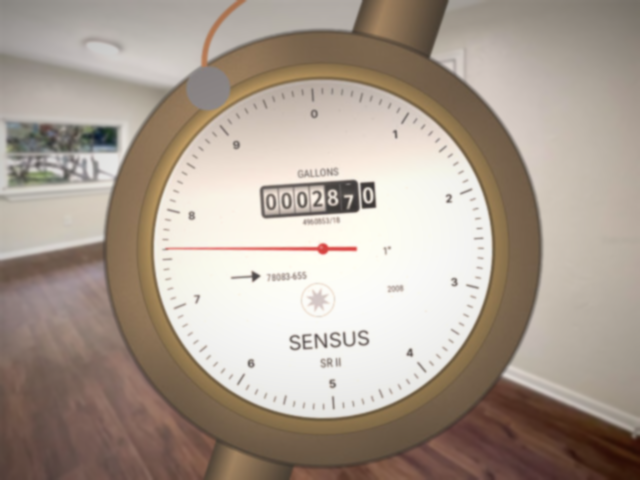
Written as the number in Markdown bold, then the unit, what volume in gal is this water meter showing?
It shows **2867.6** gal
